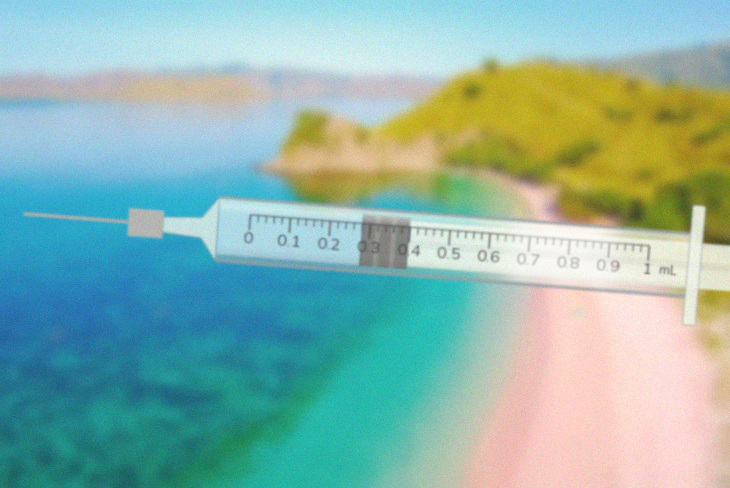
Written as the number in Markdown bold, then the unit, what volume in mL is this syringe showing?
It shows **0.28** mL
